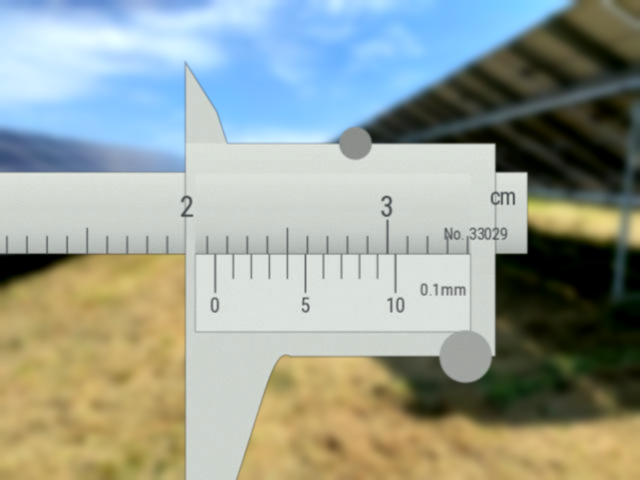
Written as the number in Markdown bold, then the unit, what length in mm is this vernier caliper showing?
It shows **21.4** mm
